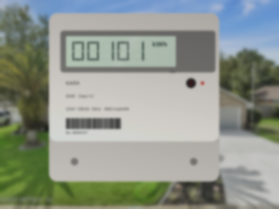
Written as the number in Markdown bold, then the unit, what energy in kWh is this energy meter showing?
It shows **101** kWh
